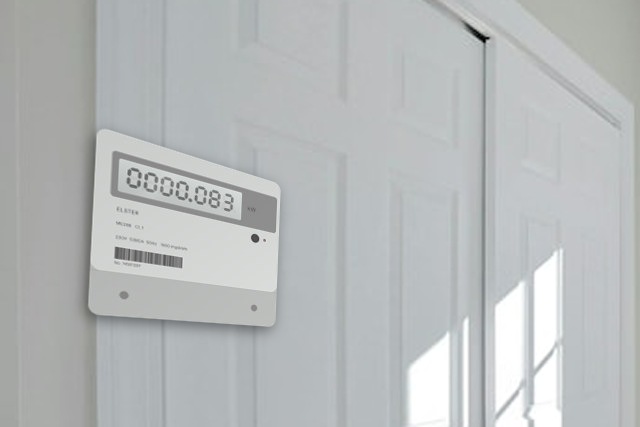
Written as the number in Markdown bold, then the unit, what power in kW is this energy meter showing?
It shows **0.083** kW
